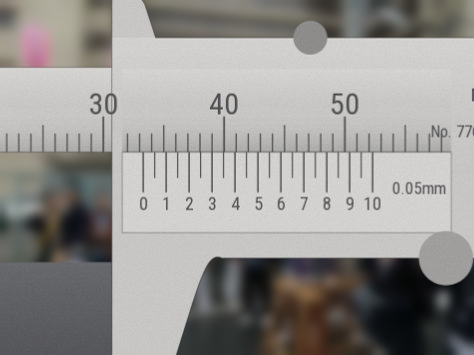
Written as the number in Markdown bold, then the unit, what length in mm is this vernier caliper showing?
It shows **33.3** mm
